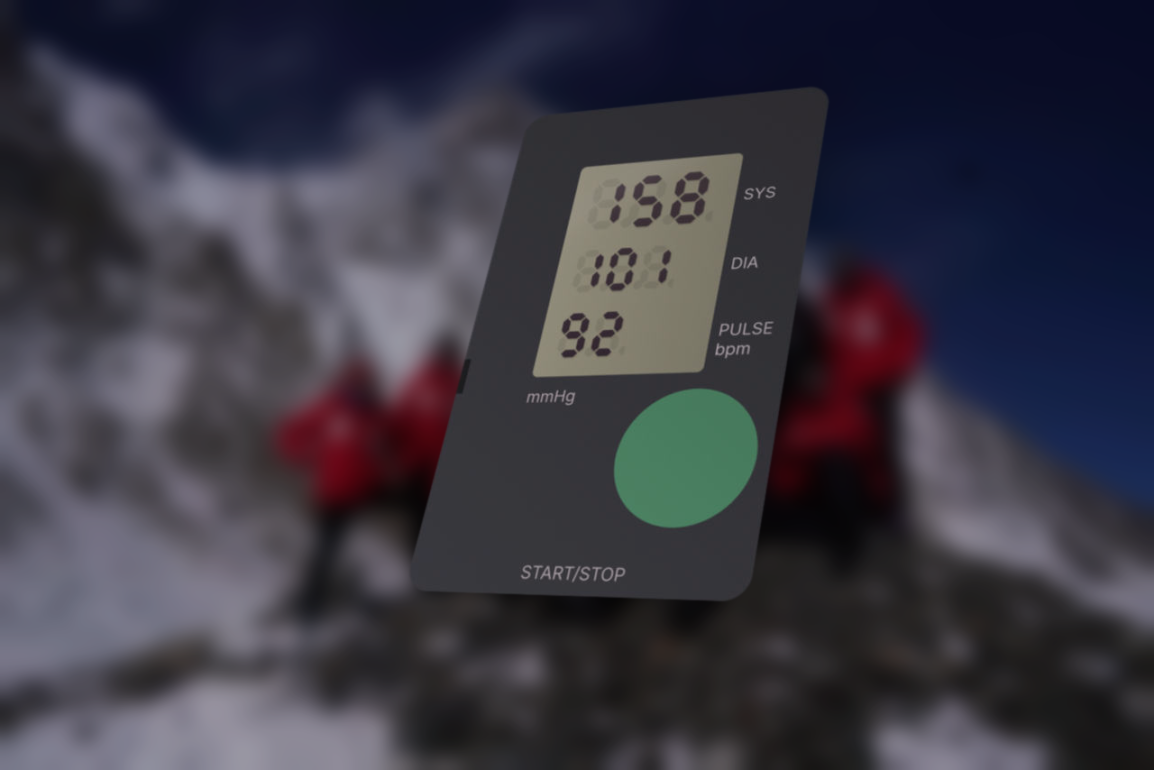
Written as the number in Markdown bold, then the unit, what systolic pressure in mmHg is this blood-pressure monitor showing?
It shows **158** mmHg
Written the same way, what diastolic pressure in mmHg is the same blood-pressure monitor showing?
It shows **101** mmHg
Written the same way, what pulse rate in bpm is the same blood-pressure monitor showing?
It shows **92** bpm
